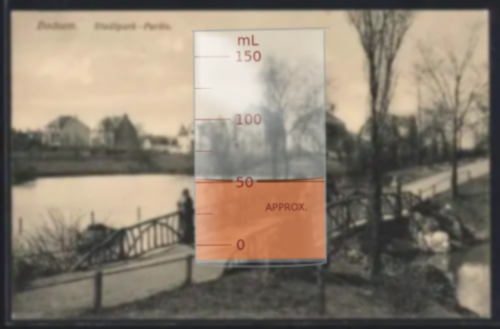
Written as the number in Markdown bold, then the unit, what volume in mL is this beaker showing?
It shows **50** mL
